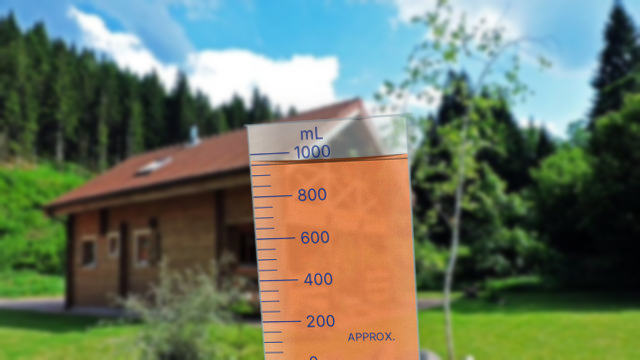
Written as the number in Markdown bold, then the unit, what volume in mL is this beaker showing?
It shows **950** mL
